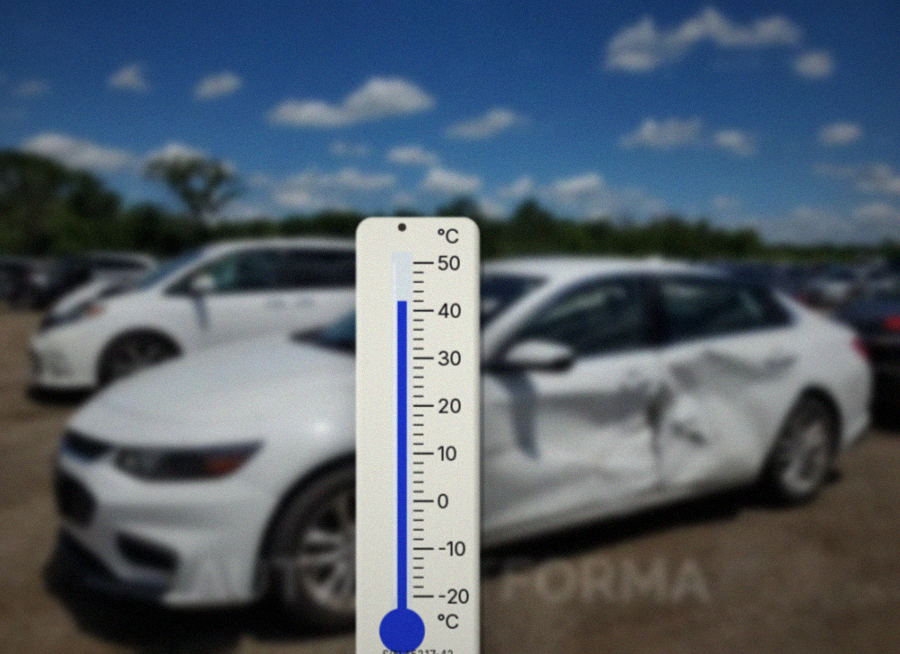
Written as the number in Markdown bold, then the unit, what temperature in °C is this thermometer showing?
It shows **42** °C
